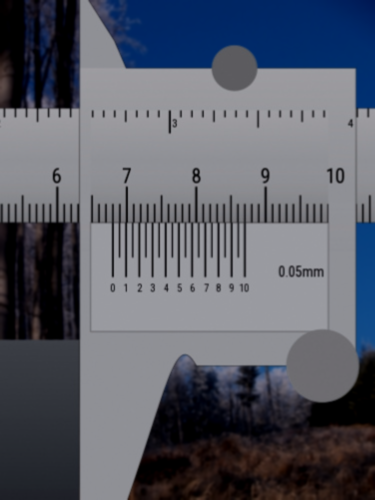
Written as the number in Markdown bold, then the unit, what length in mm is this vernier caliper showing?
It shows **68.0** mm
